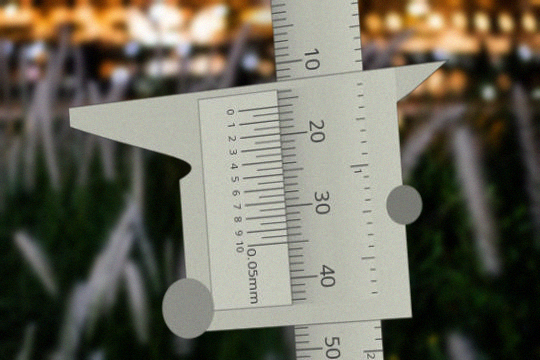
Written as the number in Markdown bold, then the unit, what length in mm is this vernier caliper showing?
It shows **16.0** mm
